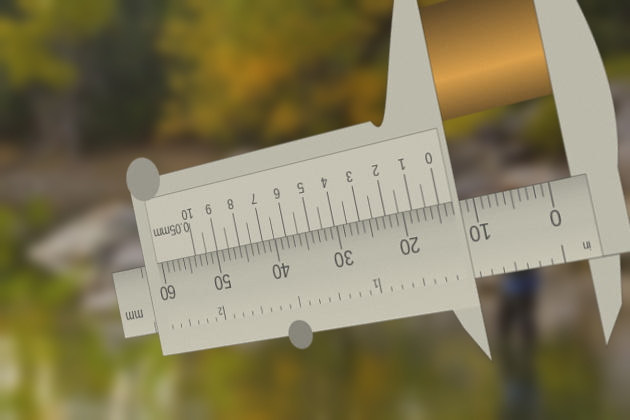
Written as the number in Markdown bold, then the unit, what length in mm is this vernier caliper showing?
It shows **14.8** mm
